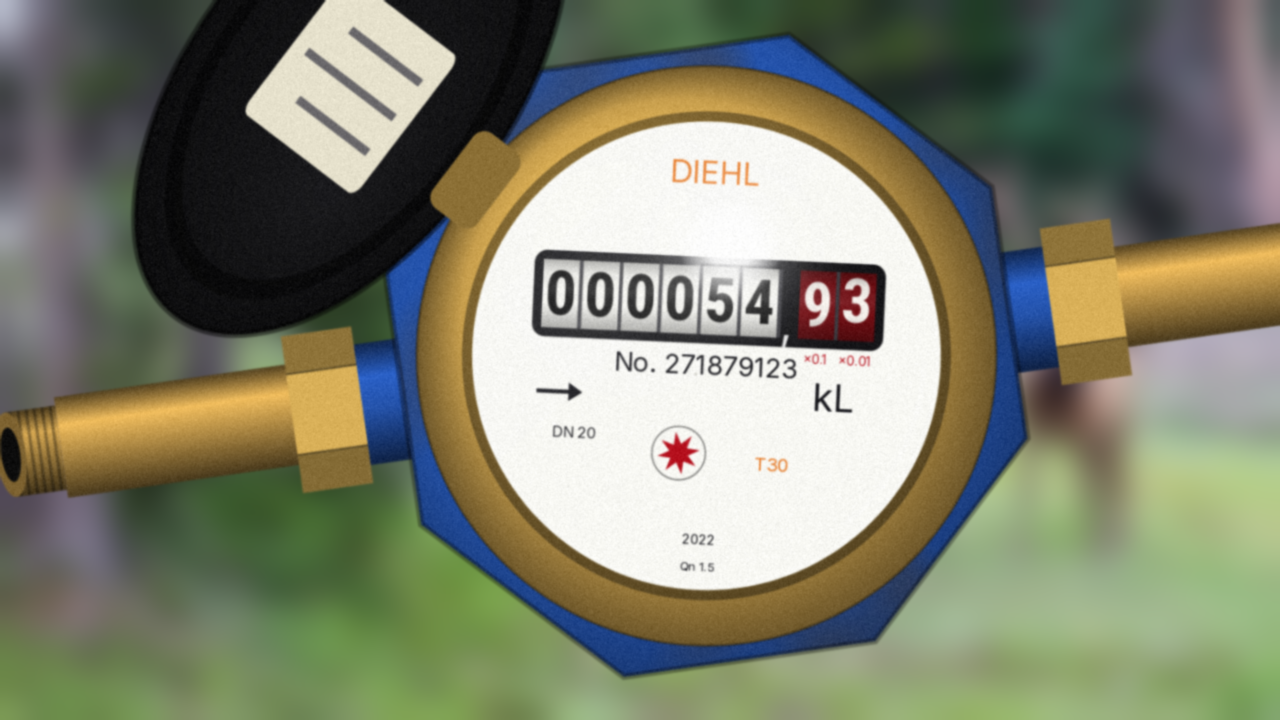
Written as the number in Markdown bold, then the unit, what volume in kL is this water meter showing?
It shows **54.93** kL
